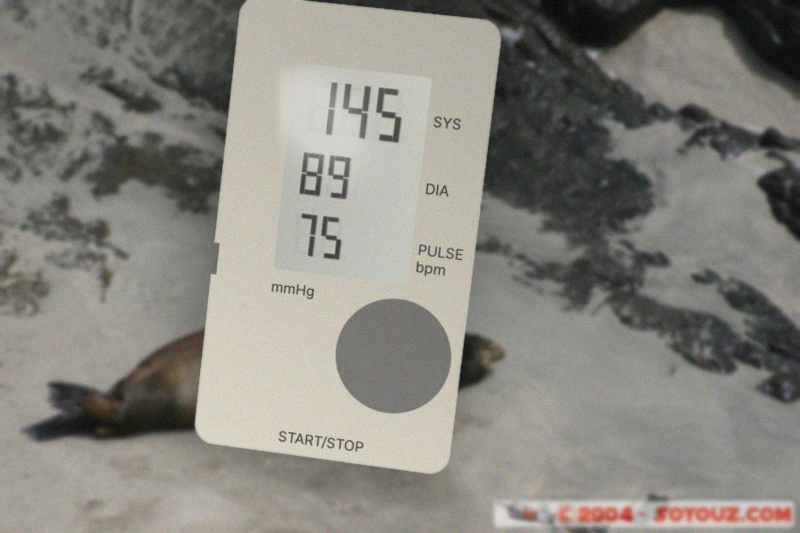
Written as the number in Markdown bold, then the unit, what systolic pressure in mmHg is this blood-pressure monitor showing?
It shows **145** mmHg
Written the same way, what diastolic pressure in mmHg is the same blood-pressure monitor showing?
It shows **89** mmHg
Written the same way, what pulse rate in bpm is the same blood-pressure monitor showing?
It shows **75** bpm
